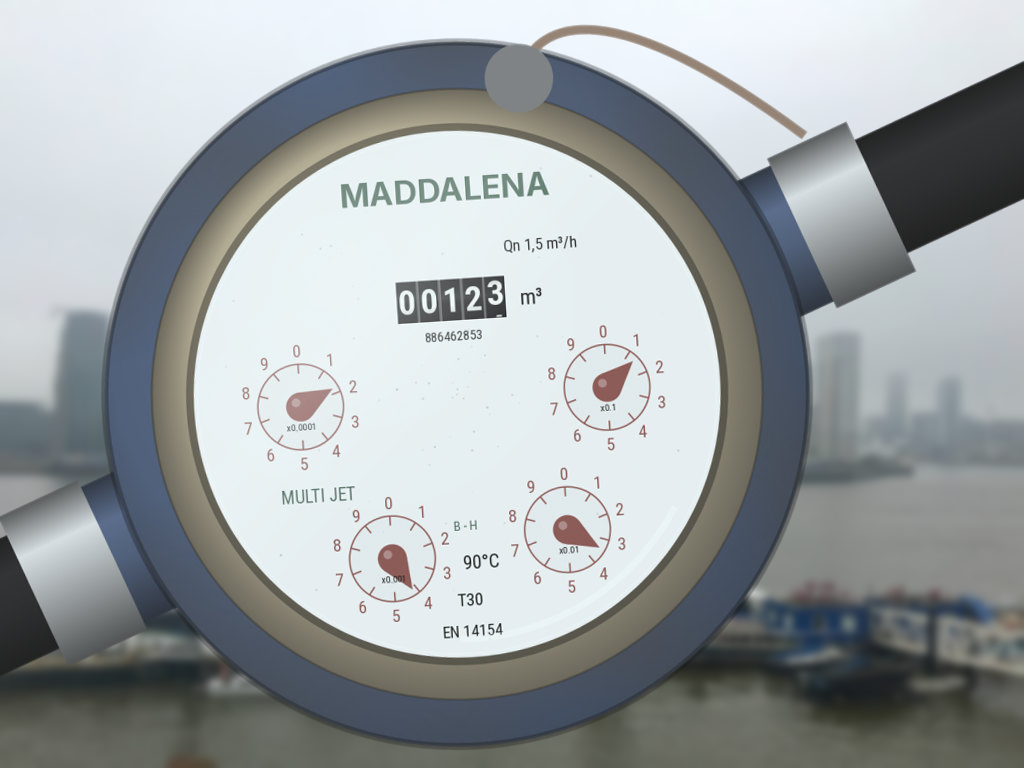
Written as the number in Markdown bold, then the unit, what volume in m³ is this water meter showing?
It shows **123.1341** m³
